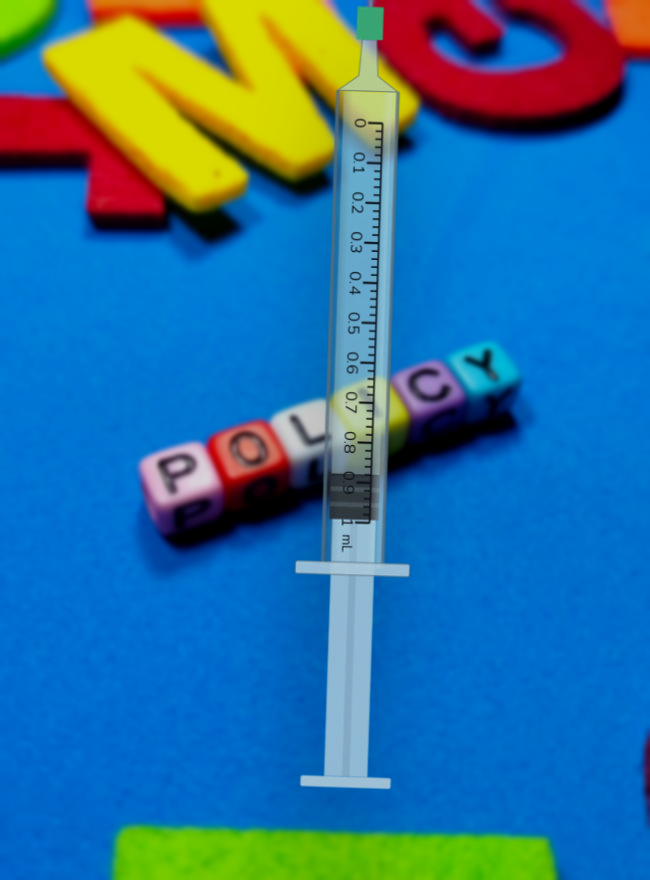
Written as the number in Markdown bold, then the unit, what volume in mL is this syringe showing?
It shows **0.88** mL
